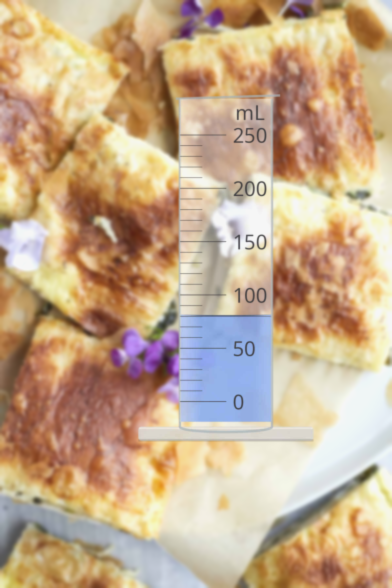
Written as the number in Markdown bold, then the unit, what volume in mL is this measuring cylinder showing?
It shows **80** mL
